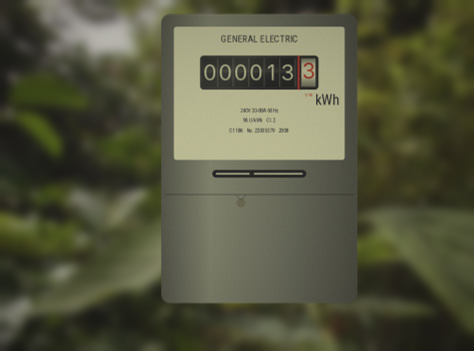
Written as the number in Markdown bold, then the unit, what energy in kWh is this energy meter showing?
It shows **13.3** kWh
